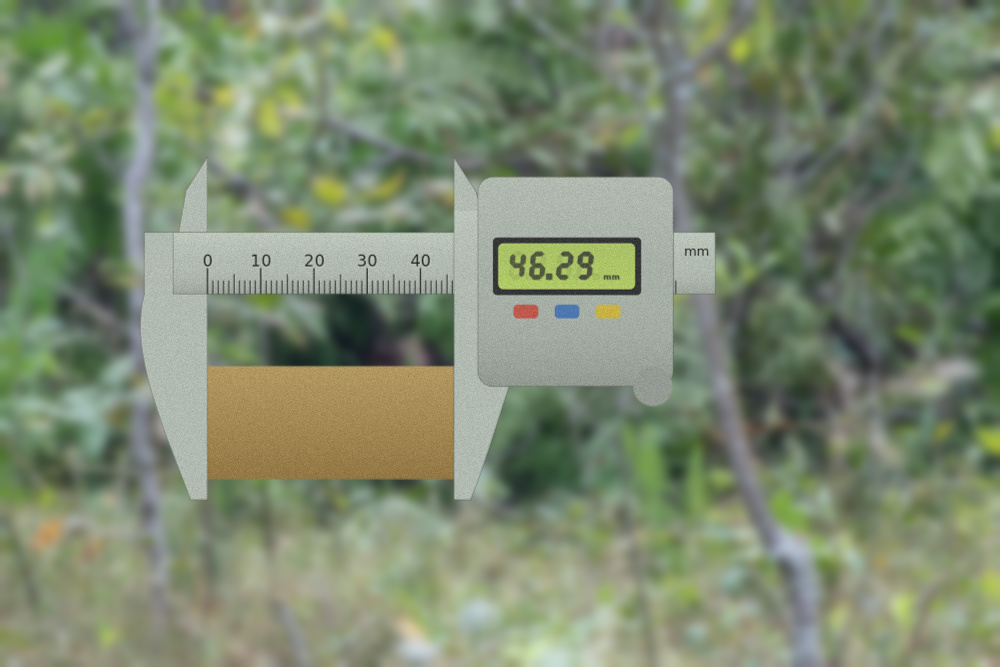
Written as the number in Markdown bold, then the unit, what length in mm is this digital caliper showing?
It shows **46.29** mm
